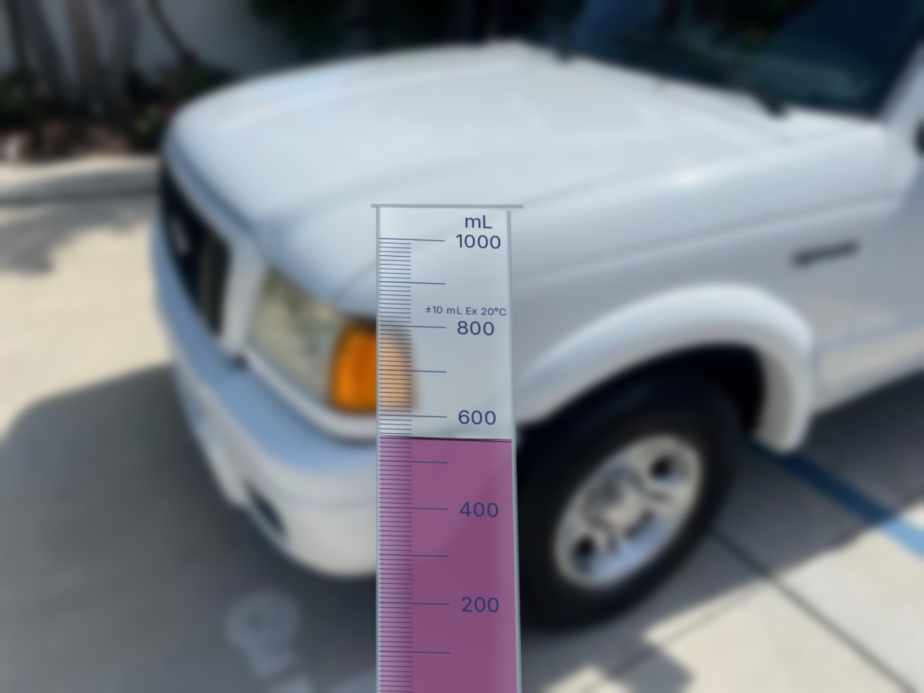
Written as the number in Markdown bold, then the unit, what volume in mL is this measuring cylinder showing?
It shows **550** mL
